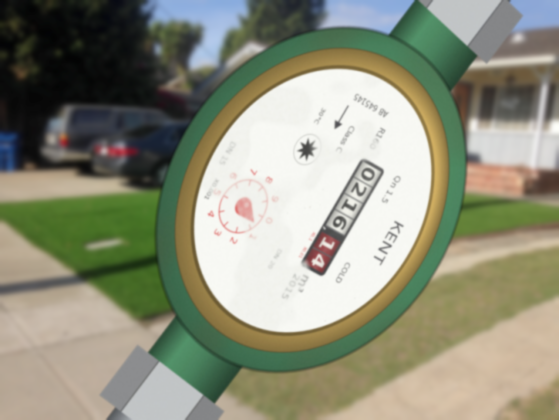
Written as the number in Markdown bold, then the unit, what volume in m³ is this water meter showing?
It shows **216.140** m³
